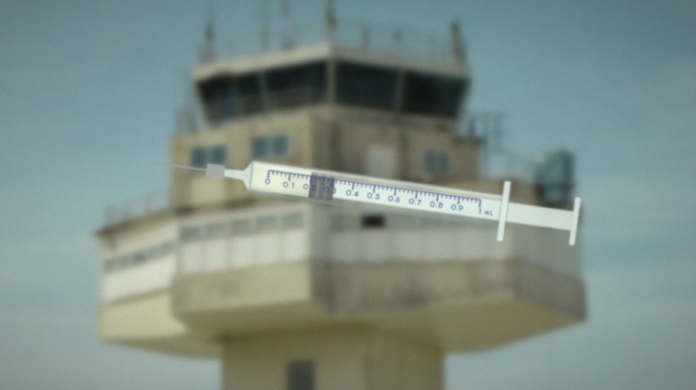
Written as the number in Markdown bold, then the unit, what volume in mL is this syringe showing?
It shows **0.2** mL
